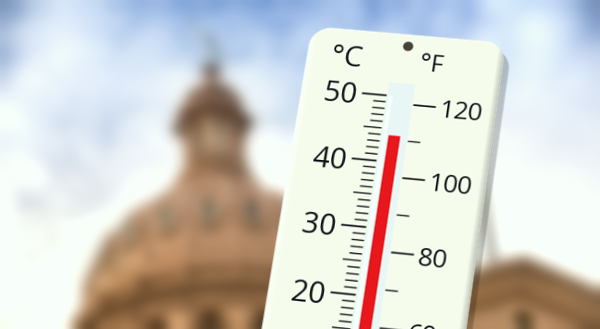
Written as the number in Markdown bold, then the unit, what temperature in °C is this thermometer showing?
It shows **44** °C
